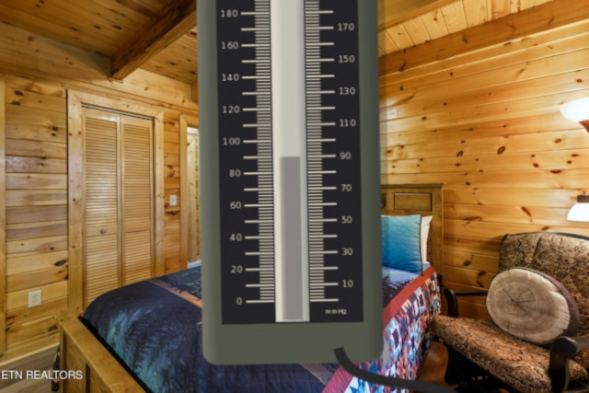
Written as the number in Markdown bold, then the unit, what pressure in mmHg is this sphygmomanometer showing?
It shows **90** mmHg
